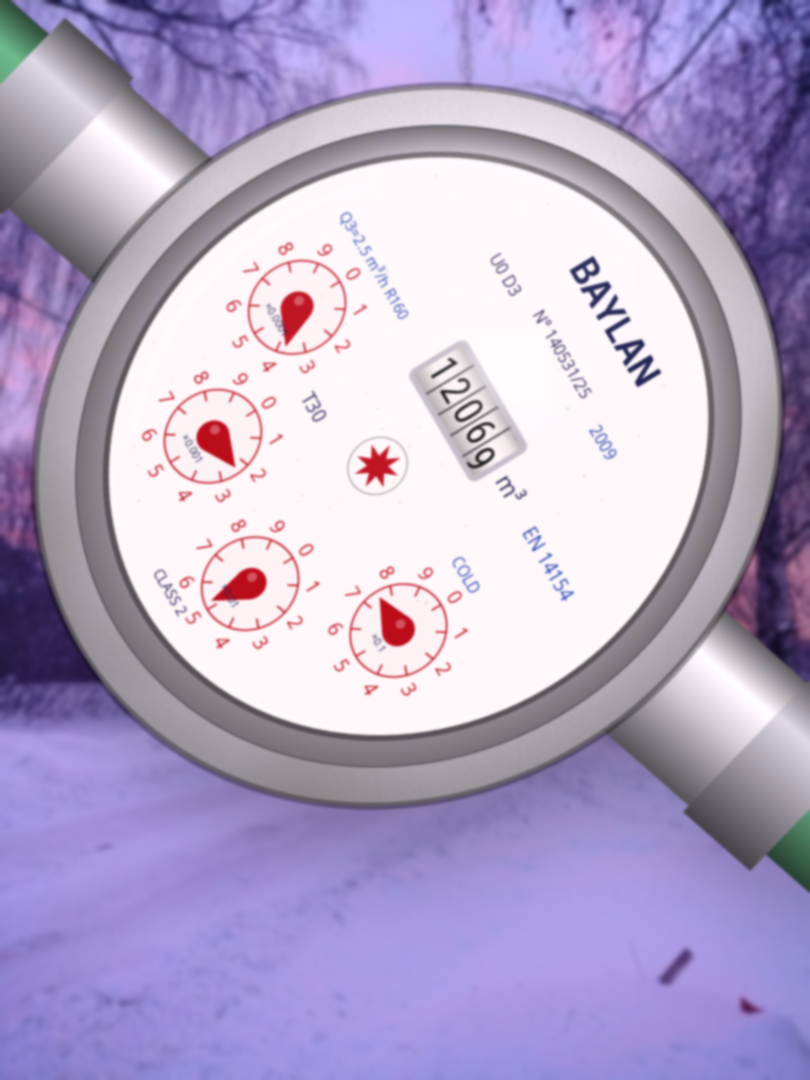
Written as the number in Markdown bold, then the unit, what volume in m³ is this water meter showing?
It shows **12068.7523** m³
